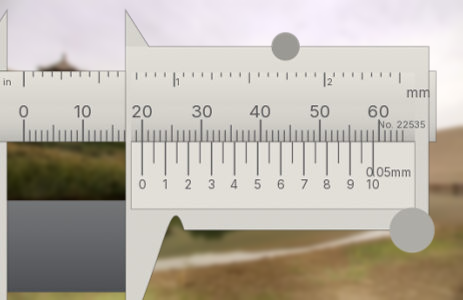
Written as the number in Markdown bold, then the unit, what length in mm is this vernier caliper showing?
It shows **20.0** mm
